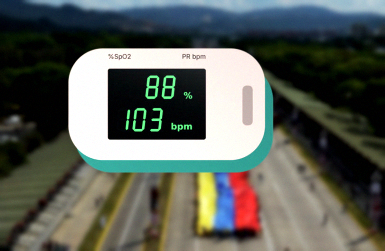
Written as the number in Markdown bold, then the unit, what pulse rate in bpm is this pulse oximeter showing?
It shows **103** bpm
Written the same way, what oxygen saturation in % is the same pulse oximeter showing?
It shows **88** %
